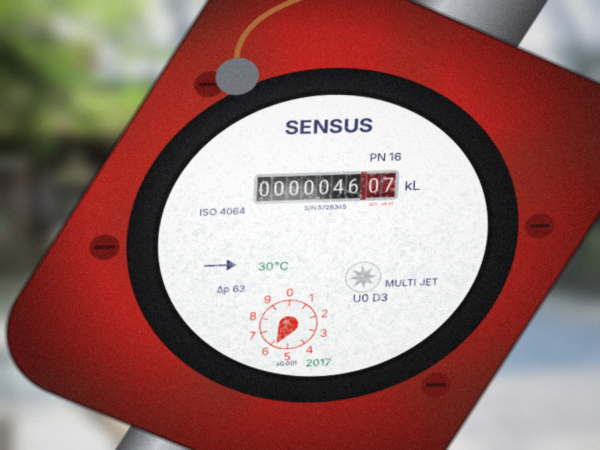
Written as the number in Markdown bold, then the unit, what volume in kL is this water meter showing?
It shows **46.075** kL
